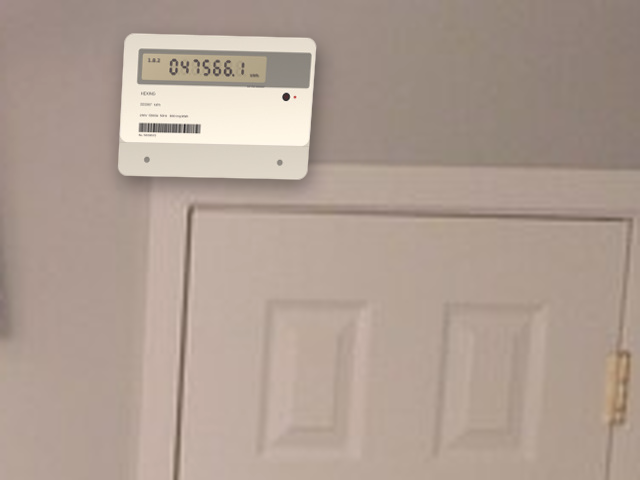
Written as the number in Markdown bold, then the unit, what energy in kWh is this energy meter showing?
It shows **47566.1** kWh
